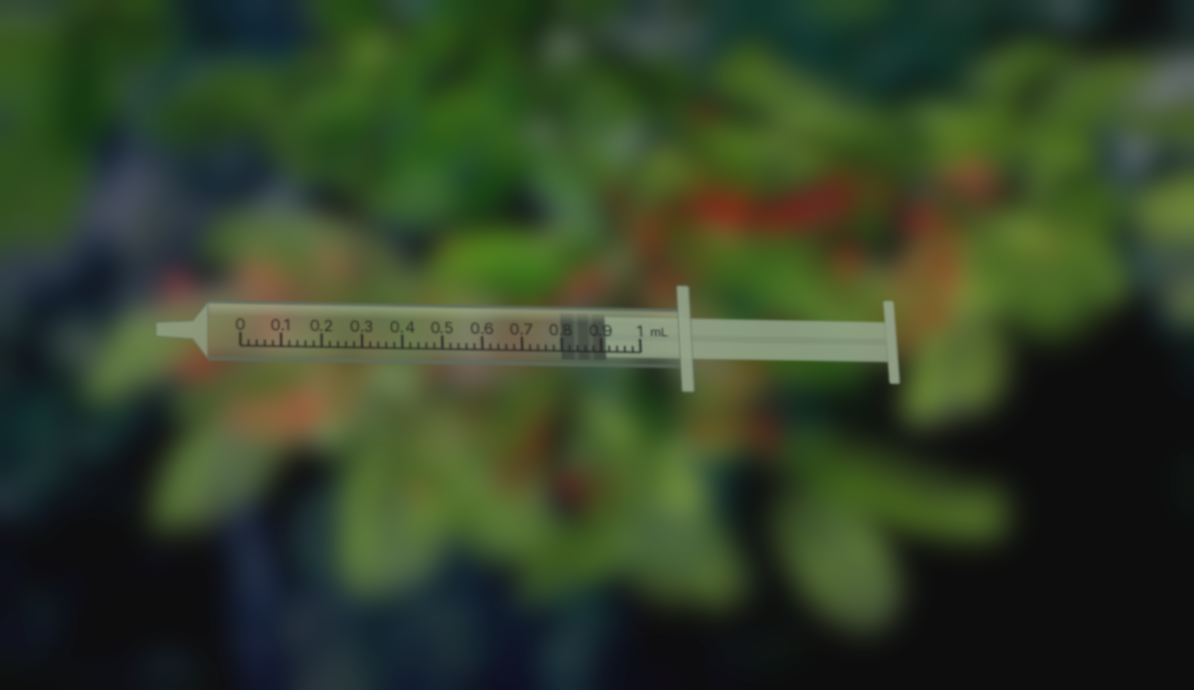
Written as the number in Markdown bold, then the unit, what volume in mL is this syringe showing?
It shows **0.8** mL
